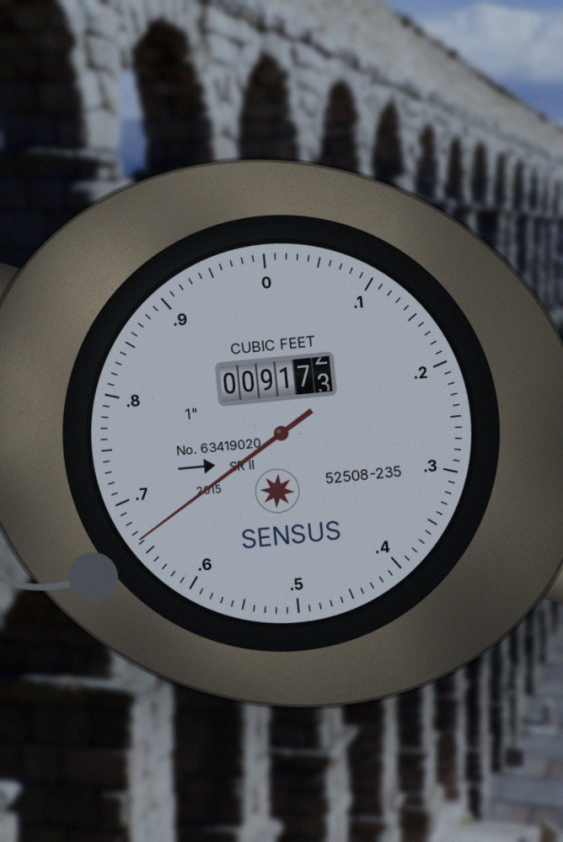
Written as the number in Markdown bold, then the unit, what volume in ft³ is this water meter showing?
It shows **9172.66** ft³
